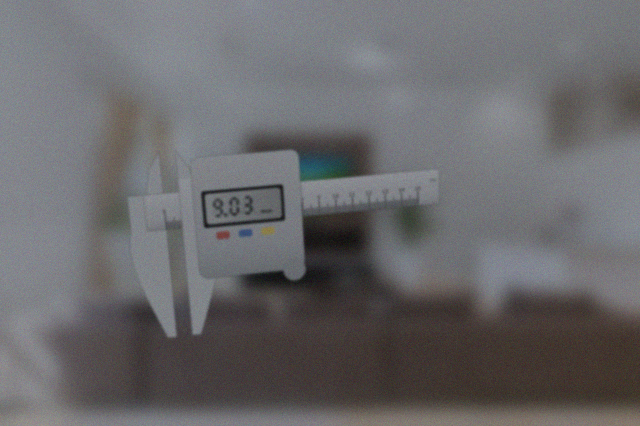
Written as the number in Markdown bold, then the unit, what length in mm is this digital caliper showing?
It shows **9.03** mm
